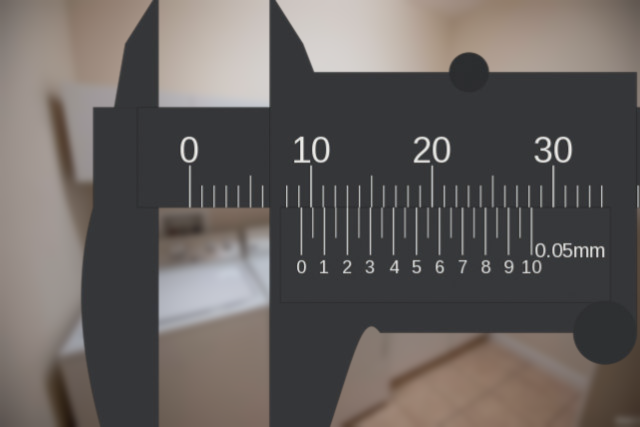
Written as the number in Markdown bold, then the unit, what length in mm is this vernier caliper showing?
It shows **9.2** mm
